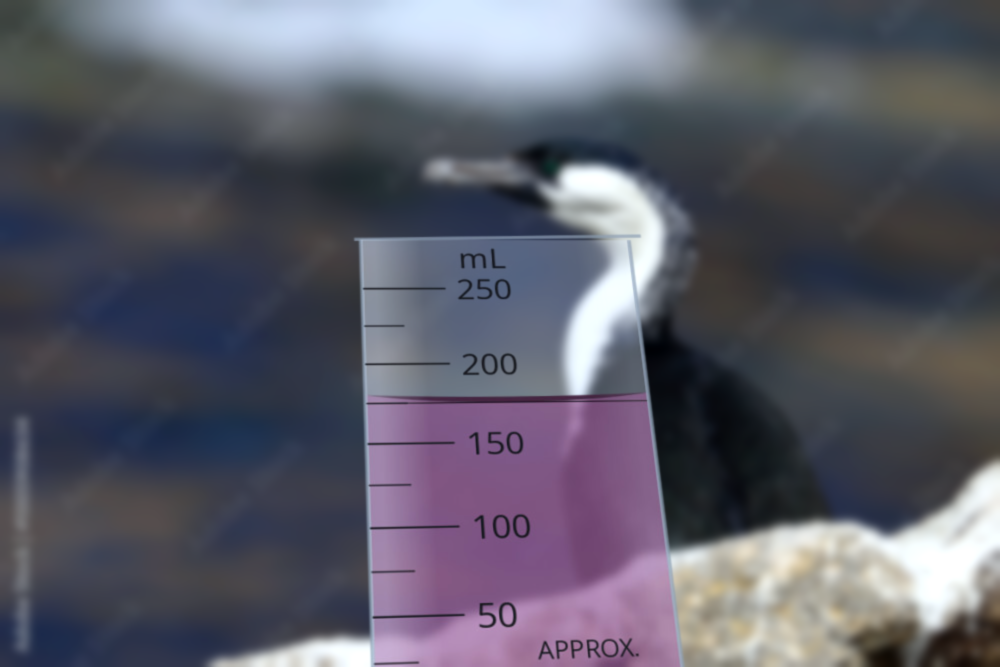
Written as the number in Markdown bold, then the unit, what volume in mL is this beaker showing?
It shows **175** mL
